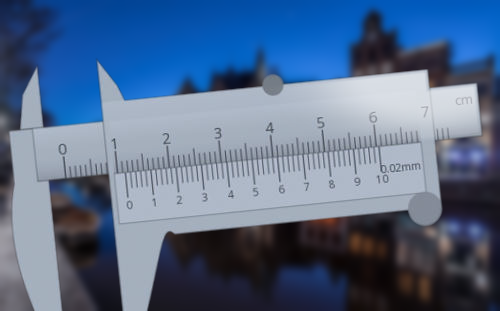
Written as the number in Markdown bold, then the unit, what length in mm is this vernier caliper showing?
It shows **11.5** mm
